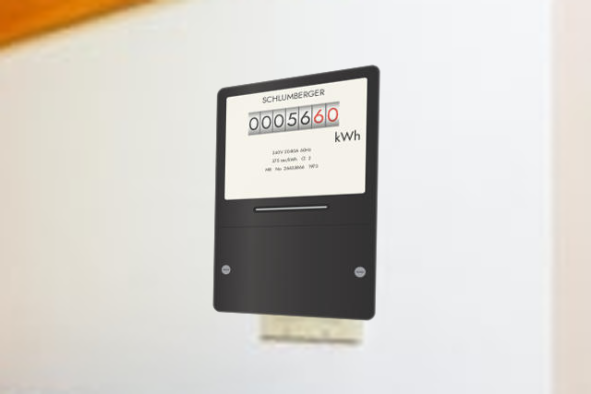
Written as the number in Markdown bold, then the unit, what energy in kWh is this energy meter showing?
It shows **56.60** kWh
